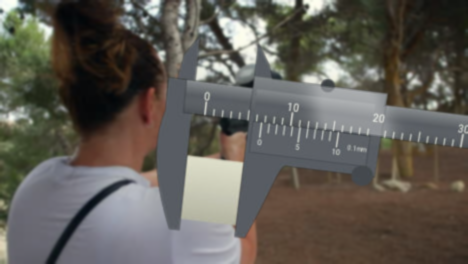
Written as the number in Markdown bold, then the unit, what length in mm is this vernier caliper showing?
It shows **6.6** mm
